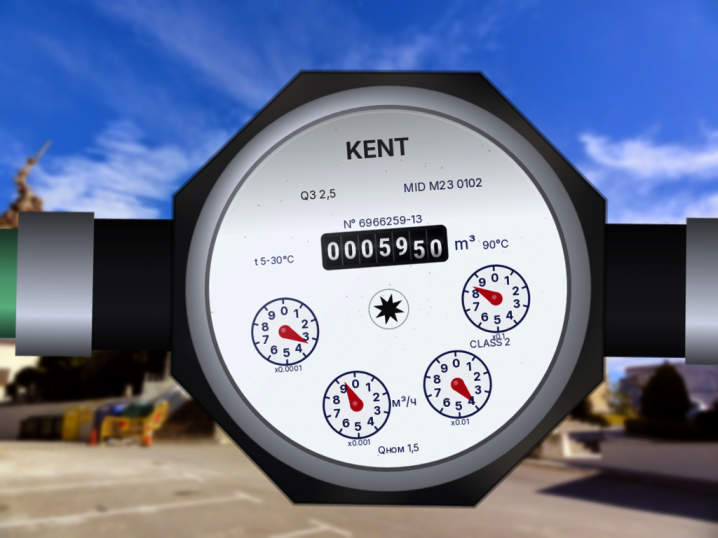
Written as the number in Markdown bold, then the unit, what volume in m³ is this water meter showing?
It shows **5949.8393** m³
